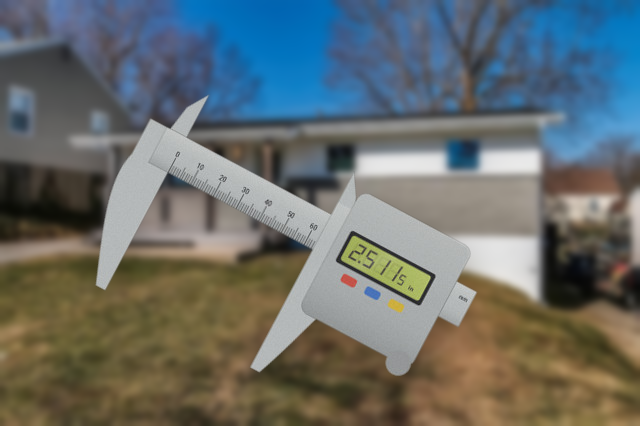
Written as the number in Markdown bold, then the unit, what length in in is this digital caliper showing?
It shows **2.5115** in
